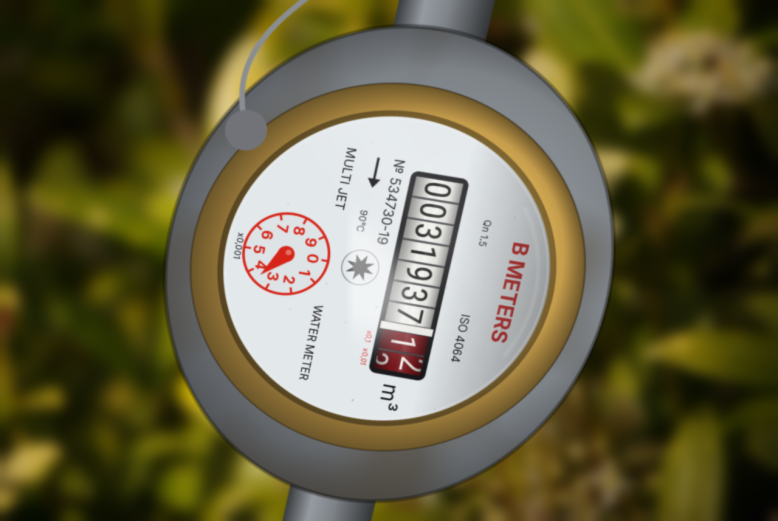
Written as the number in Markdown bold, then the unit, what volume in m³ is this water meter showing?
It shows **31937.123** m³
